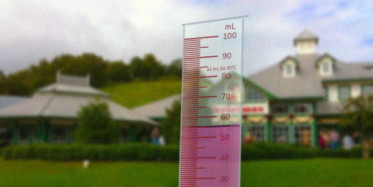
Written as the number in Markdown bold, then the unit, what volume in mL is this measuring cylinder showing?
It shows **55** mL
